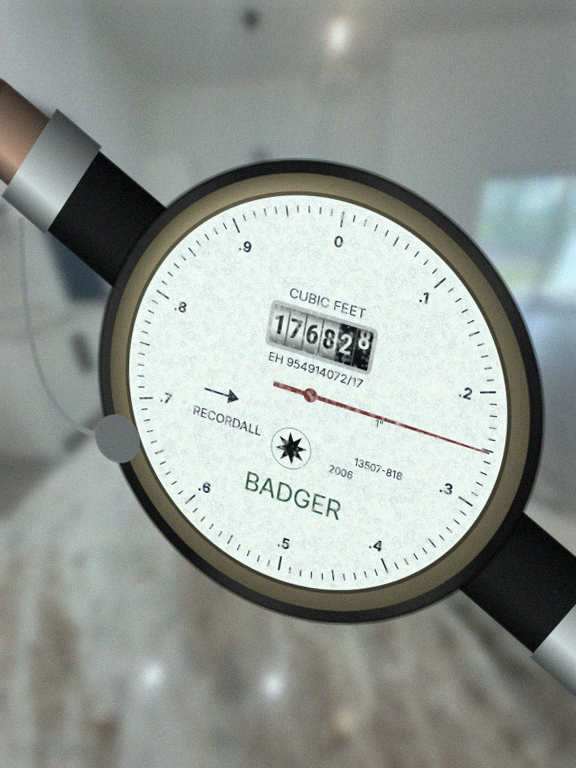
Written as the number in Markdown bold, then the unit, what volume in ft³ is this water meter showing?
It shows **176828.25** ft³
